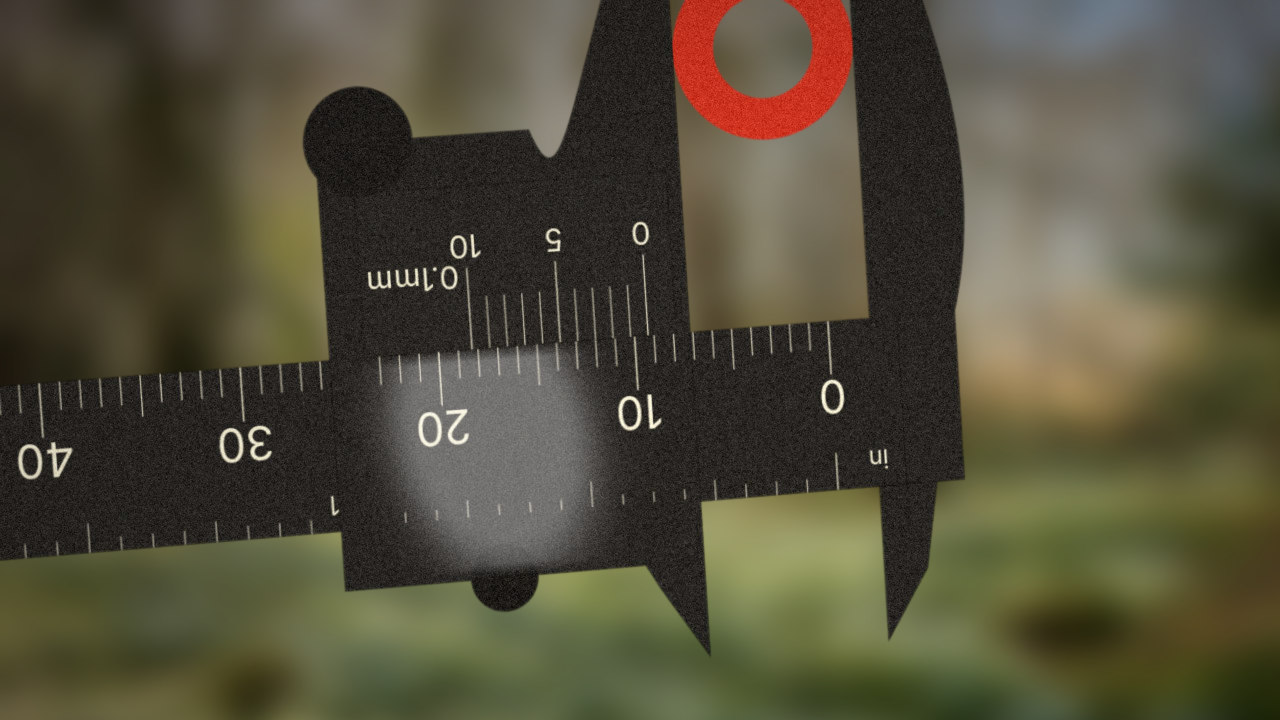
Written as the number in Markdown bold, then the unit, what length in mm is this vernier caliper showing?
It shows **9.3** mm
